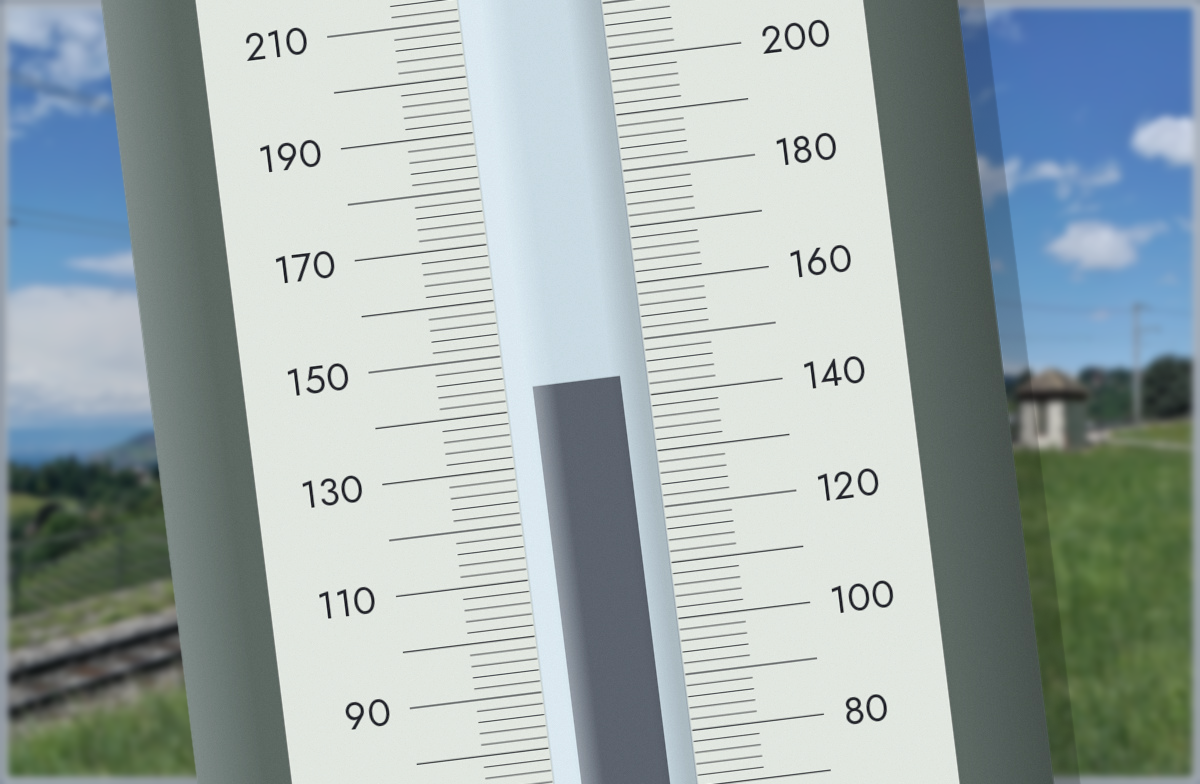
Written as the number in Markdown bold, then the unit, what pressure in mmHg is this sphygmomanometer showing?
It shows **144** mmHg
